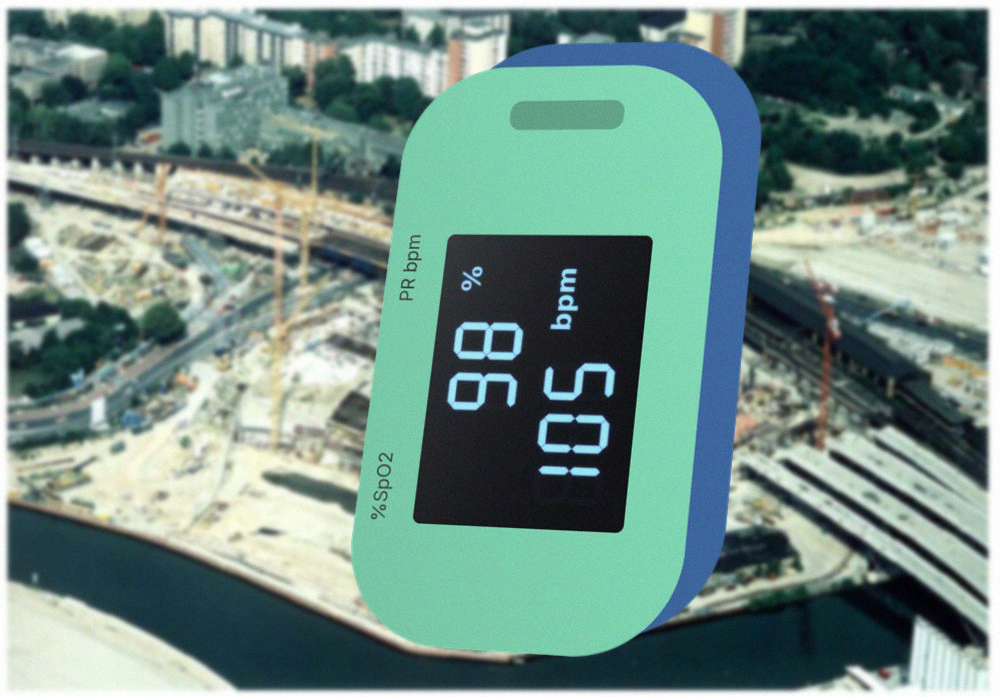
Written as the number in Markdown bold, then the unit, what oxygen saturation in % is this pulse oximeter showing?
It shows **98** %
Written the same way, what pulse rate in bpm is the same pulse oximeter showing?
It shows **105** bpm
